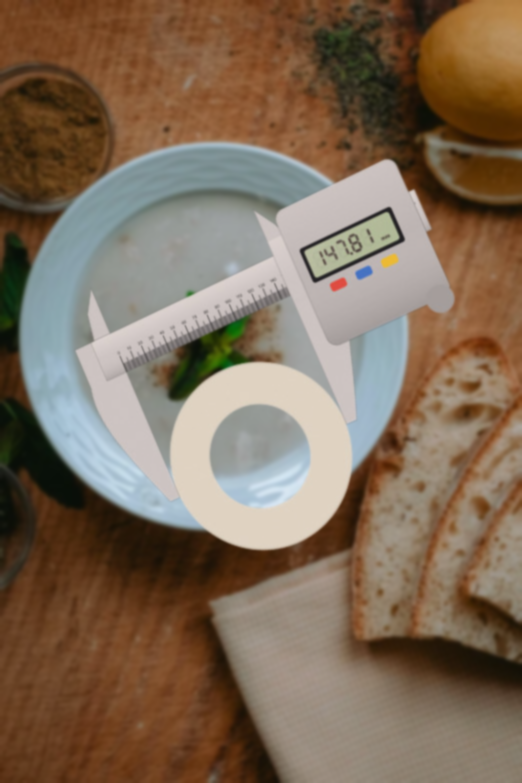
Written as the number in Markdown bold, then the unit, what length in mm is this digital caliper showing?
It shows **147.81** mm
